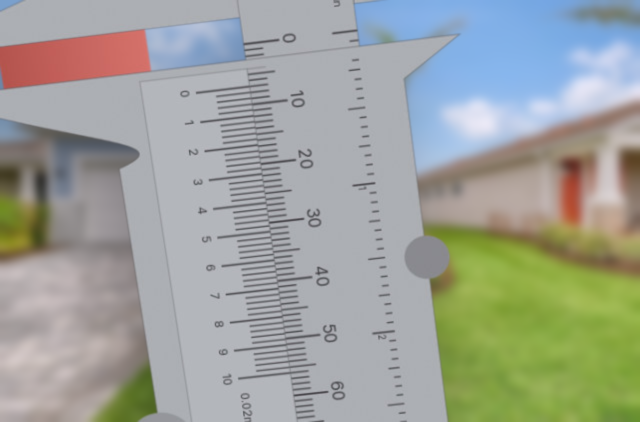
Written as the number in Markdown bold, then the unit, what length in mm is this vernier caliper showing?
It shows **7.0** mm
